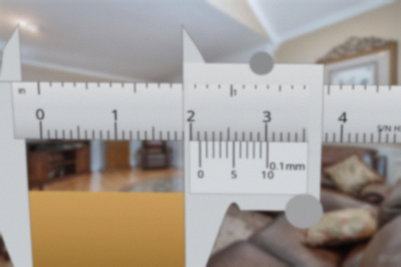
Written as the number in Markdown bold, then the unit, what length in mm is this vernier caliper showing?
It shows **21.2** mm
